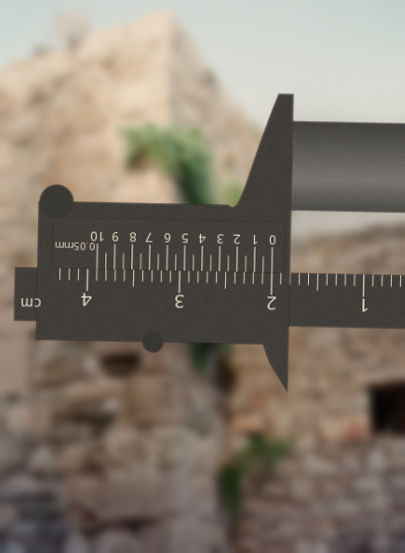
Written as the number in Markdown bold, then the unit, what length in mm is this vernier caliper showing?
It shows **20.0** mm
